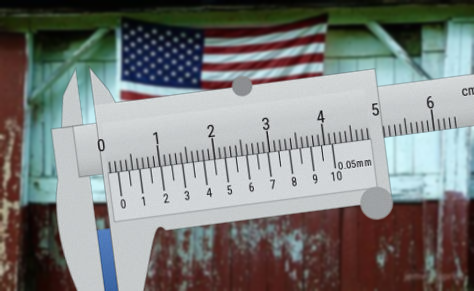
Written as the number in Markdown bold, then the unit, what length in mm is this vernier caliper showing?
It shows **2.4** mm
